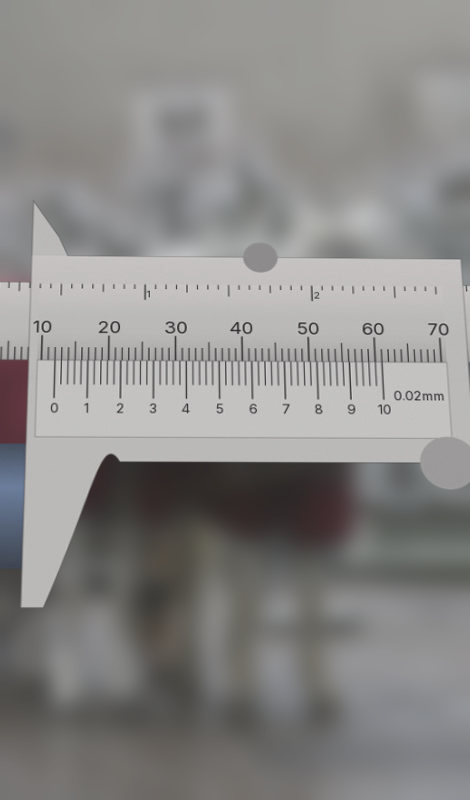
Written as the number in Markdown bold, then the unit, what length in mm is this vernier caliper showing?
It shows **12.0** mm
